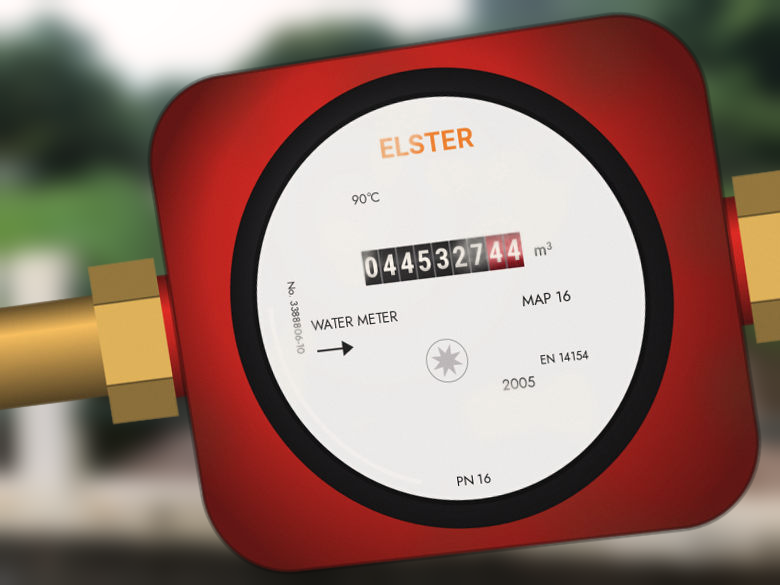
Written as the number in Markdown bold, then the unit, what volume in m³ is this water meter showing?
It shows **445327.44** m³
